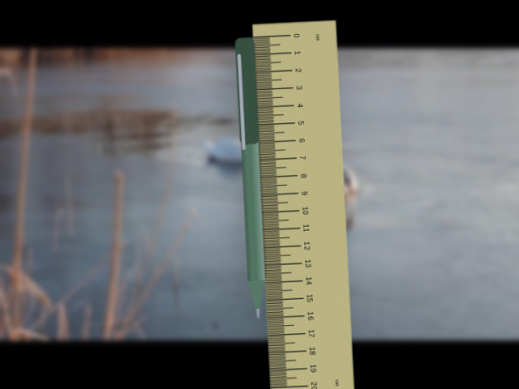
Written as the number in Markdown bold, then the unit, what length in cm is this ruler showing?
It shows **16** cm
